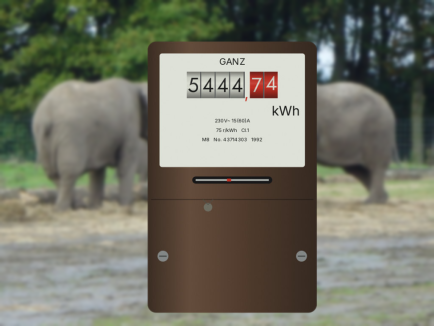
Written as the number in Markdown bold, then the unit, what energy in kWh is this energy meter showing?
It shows **5444.74** kWh
